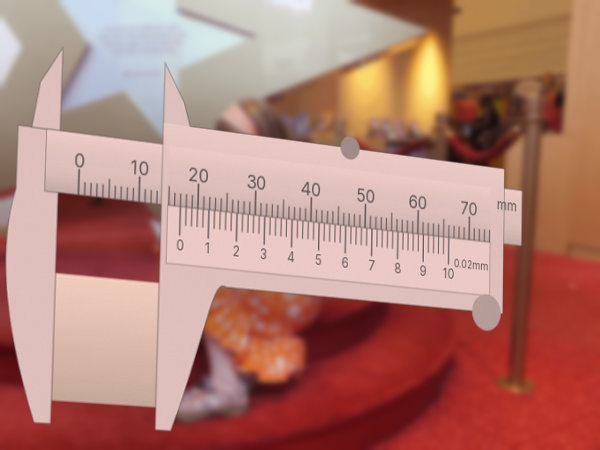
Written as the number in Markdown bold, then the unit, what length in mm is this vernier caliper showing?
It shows **17.0** mm
